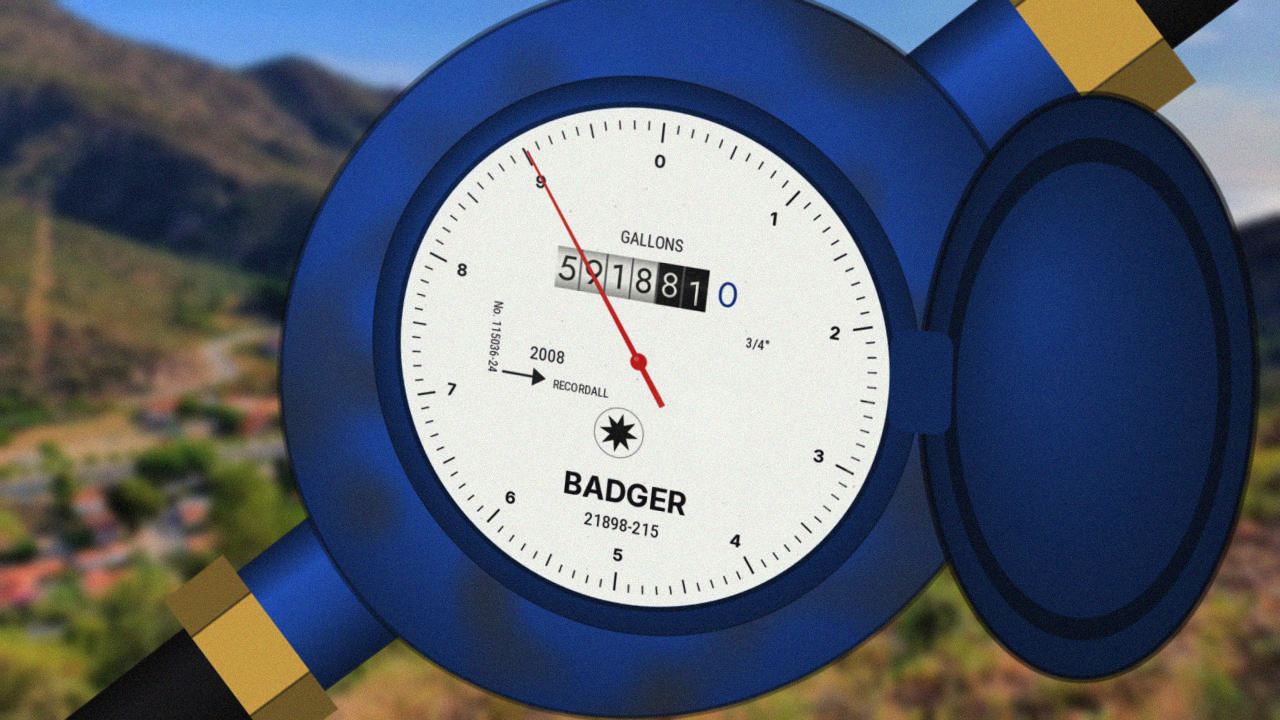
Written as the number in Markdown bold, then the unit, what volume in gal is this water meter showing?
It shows **5918809.0** gal
